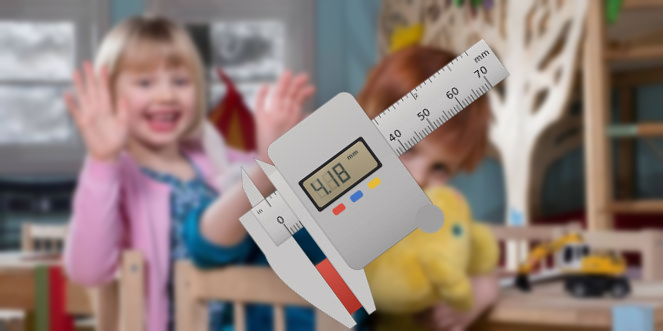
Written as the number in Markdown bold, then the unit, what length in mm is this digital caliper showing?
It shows **4.18** mm
